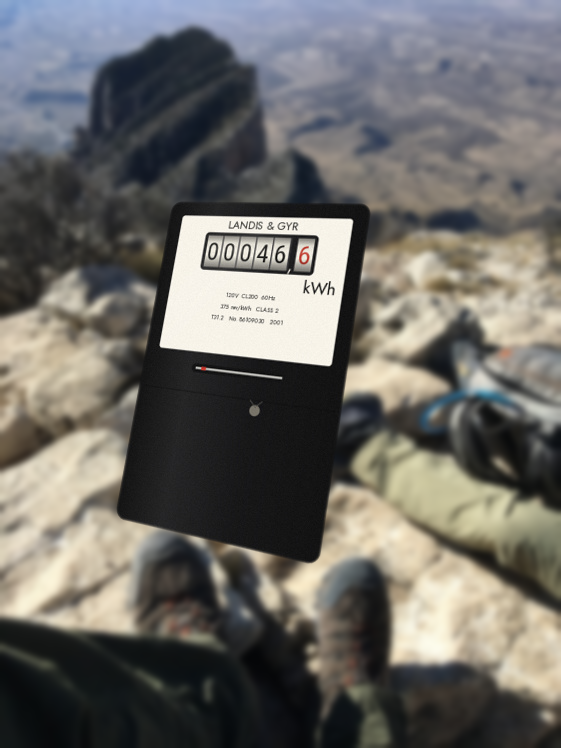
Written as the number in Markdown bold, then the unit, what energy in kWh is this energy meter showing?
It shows **46.6** kWh
